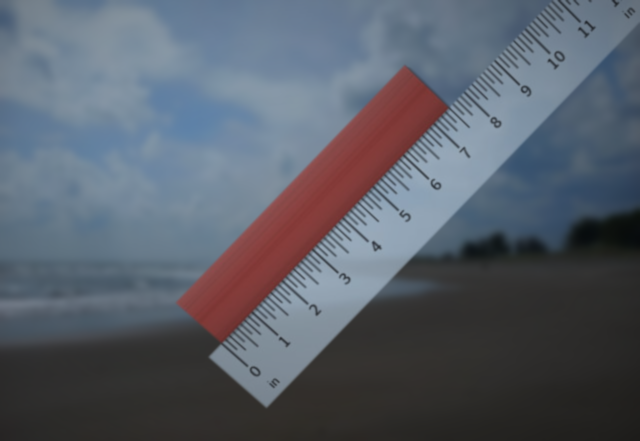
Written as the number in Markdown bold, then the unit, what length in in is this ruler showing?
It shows **7.5** in
